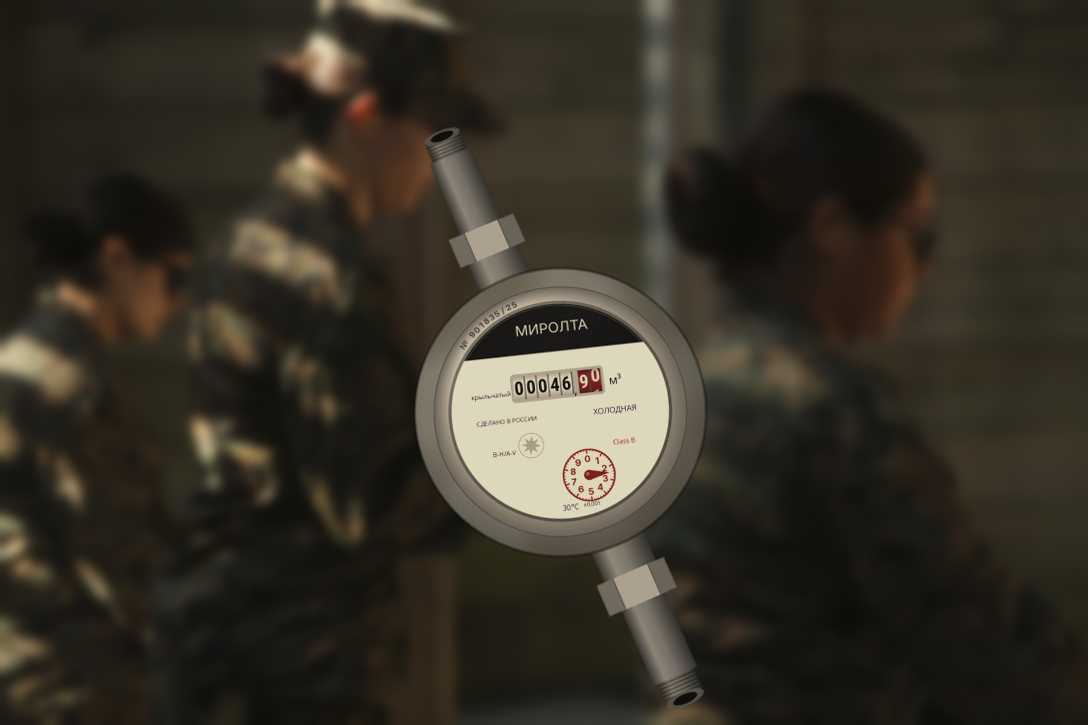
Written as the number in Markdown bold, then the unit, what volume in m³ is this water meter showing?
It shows **46.902** m³
